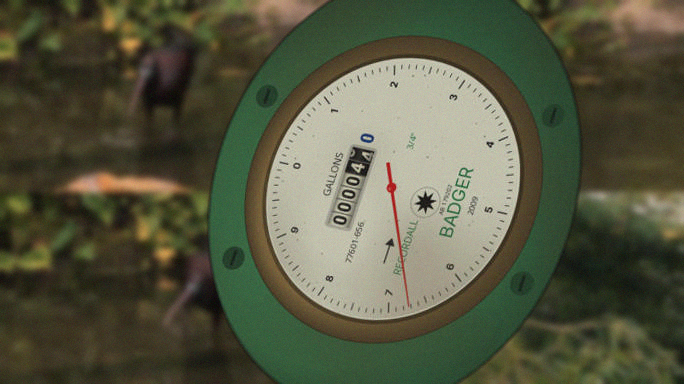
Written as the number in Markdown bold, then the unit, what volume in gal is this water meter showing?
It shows **436.7** gal
